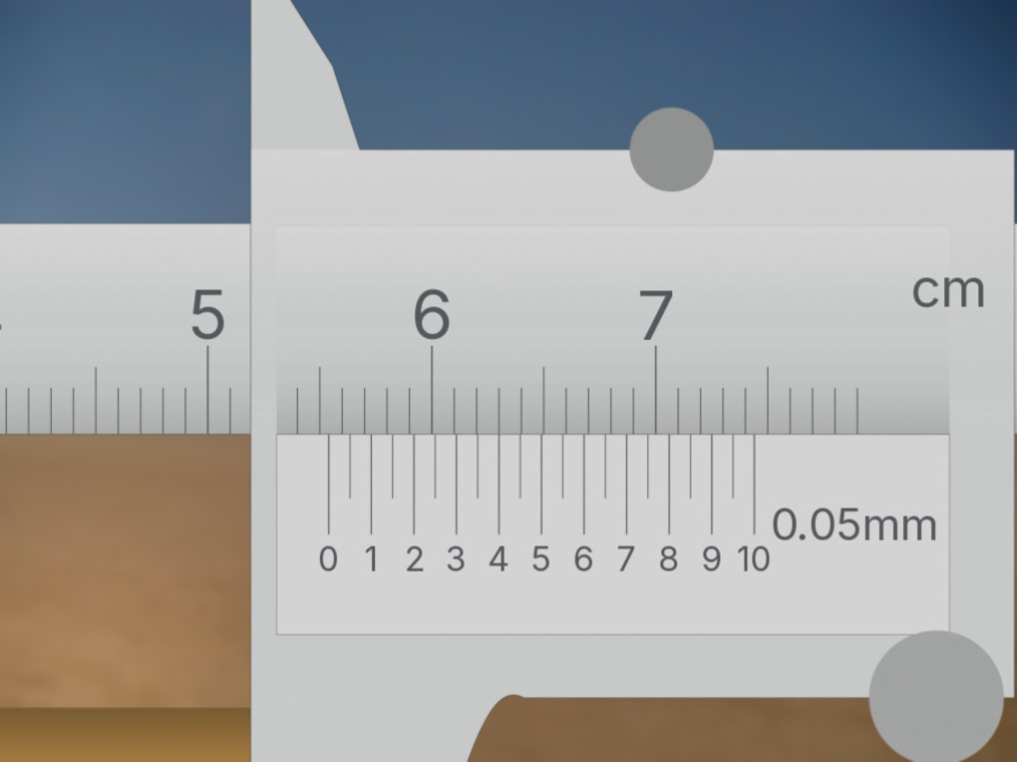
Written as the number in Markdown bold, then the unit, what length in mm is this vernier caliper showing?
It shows **55.4** mm
